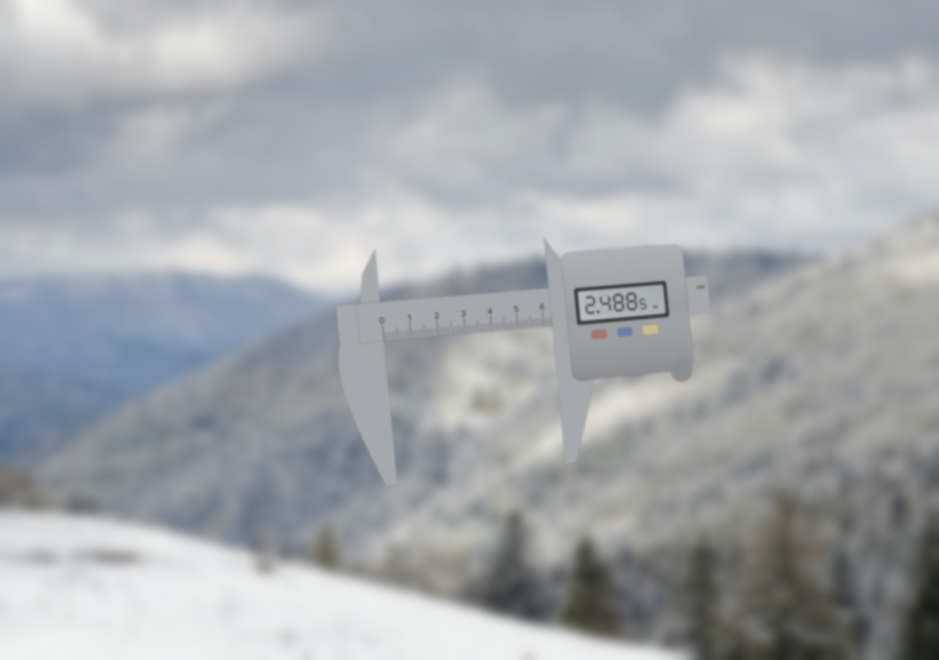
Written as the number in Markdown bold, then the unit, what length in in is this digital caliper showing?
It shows **2.4885** in
